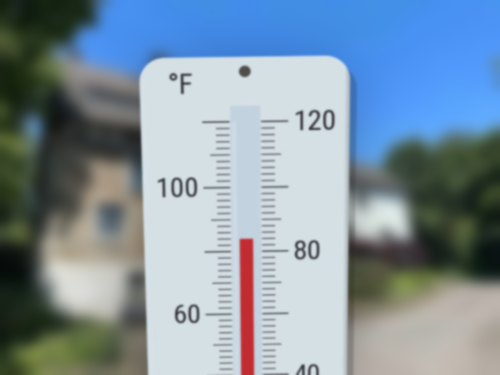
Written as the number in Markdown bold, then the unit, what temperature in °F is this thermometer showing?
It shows **84** °F
